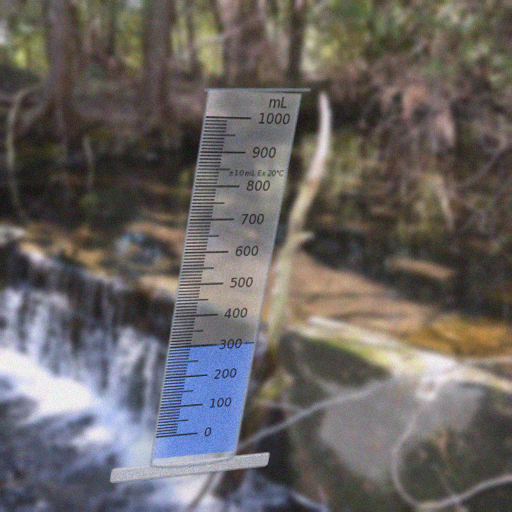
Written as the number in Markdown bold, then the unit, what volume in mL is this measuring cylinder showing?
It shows **300** mL
